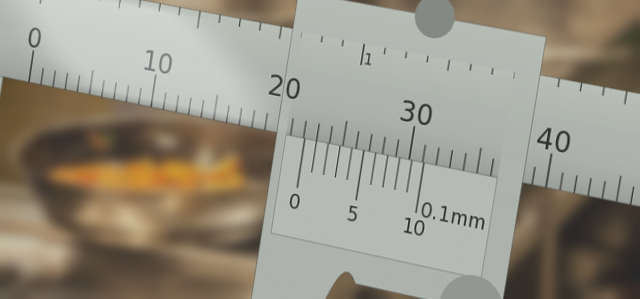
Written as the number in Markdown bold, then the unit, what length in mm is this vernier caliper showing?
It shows **22.1** mm
